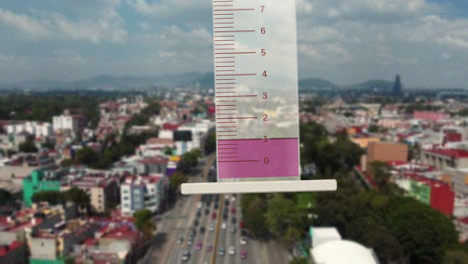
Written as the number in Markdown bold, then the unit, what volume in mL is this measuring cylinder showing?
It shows **1** mL
